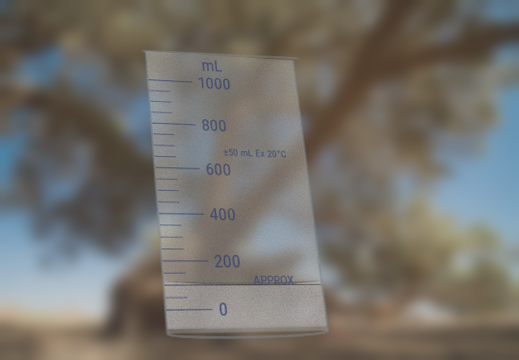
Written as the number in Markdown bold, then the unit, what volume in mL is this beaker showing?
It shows **100** mL
